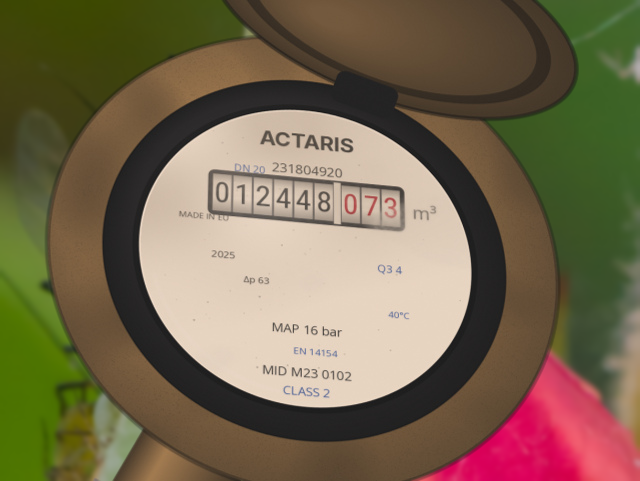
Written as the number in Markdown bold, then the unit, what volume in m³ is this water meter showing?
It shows **12448.073** m³
